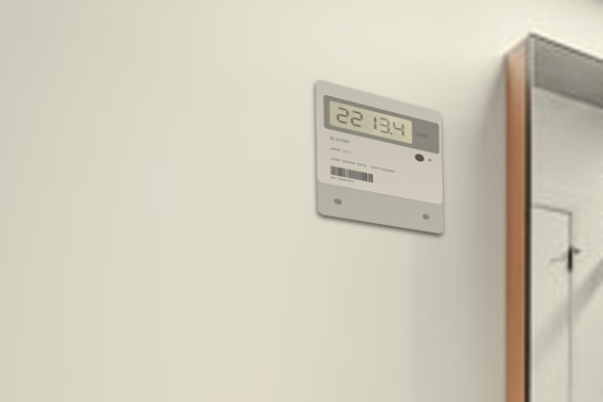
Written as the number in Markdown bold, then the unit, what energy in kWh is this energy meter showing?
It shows **2213.4** kWh
